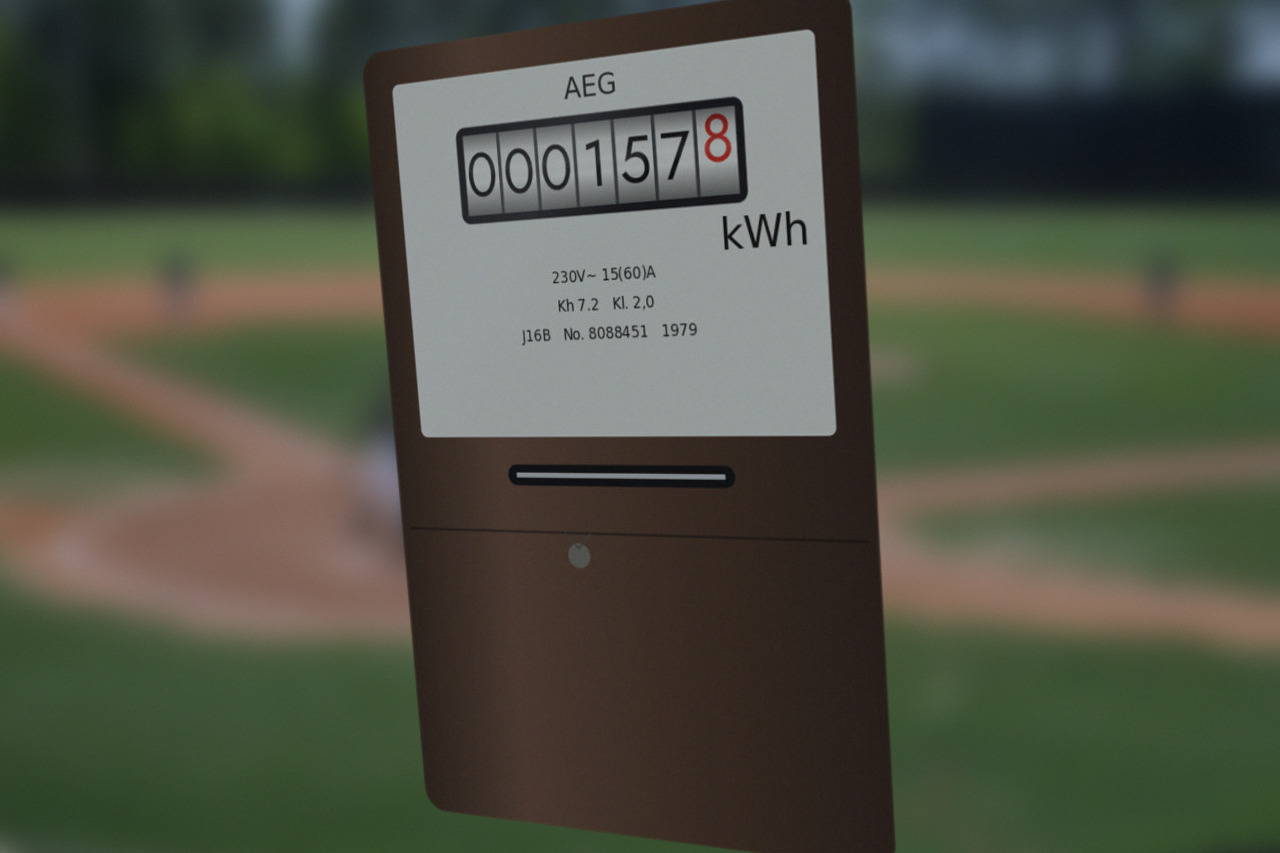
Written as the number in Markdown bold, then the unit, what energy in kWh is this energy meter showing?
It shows **157.8** kWh
